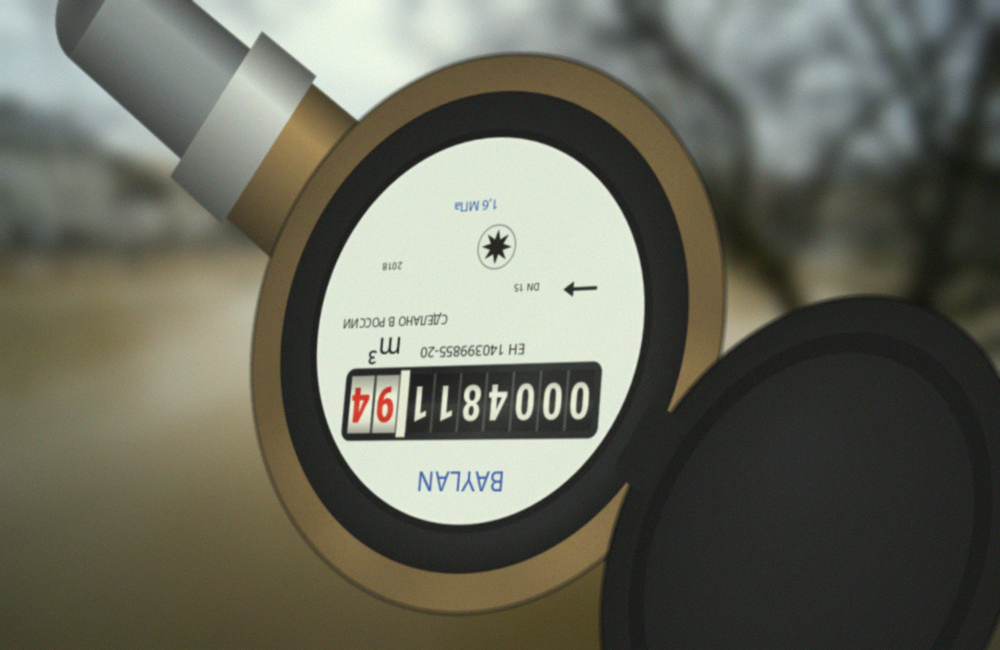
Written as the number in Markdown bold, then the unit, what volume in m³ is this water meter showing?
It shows **4811.94** m³
